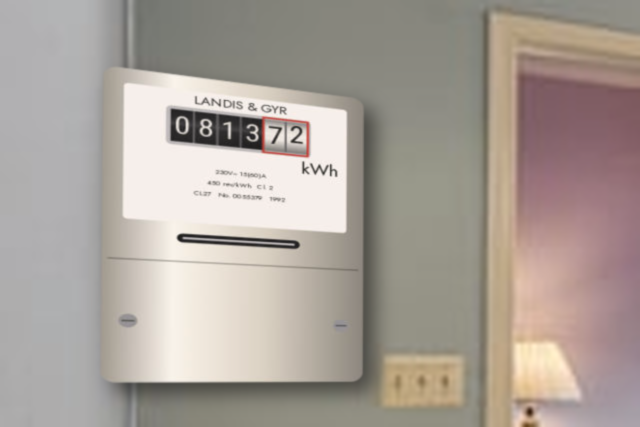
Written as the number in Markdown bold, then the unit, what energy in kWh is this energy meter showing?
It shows **813.72** kWh
